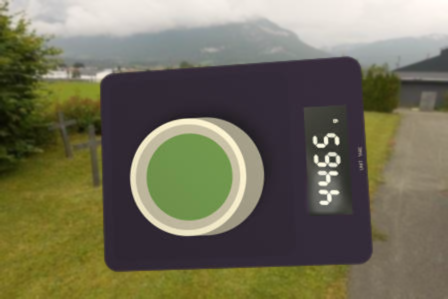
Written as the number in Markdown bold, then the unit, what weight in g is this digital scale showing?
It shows **4465** g
